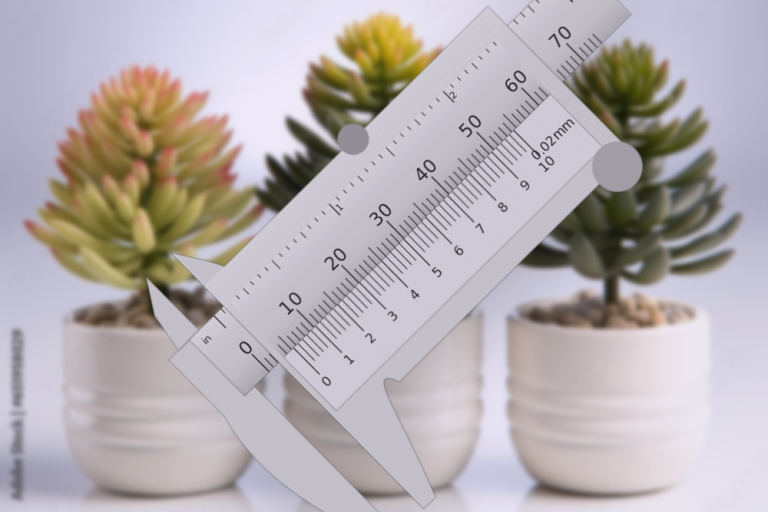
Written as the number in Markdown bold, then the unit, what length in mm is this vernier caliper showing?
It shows **5.4** mm
